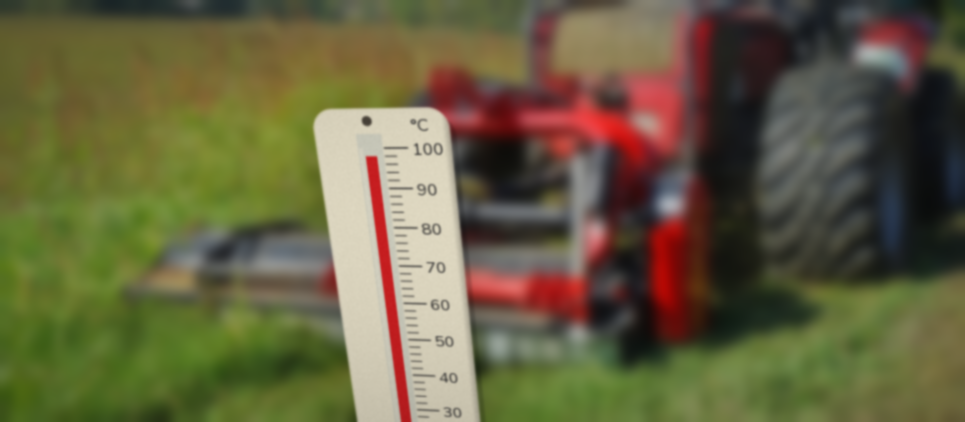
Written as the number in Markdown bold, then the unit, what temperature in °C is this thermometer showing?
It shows **98** °C
